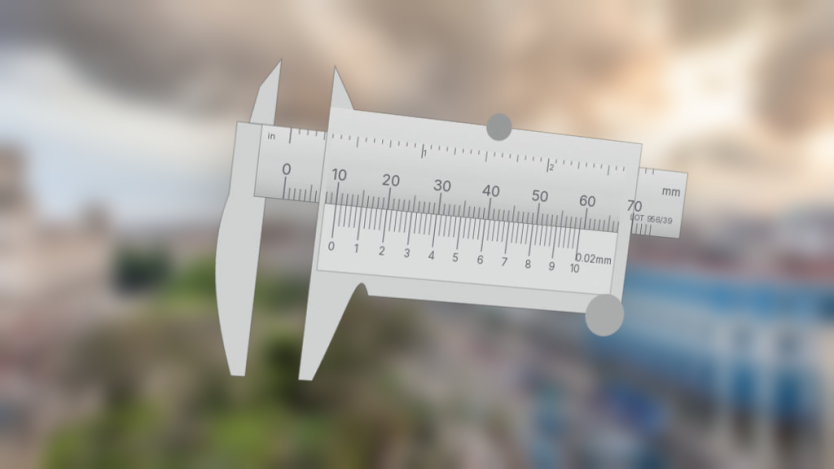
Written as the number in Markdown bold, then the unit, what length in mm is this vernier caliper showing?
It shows **10.0** mm
